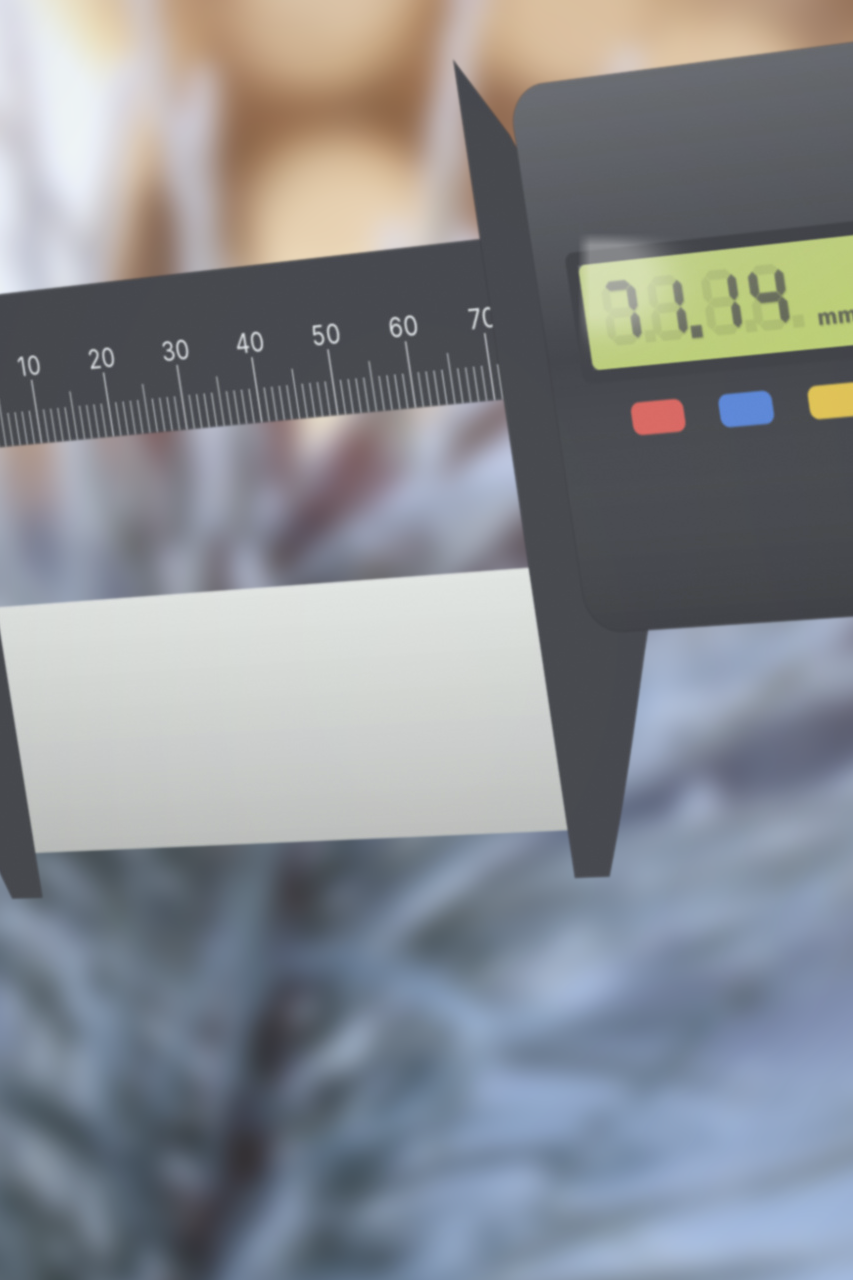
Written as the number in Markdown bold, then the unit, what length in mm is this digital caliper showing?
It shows **71.14** mm
